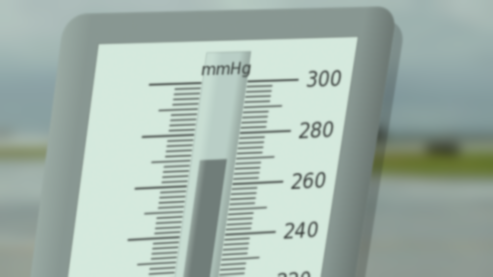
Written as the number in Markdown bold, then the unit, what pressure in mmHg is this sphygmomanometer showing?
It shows **270** mmHg
